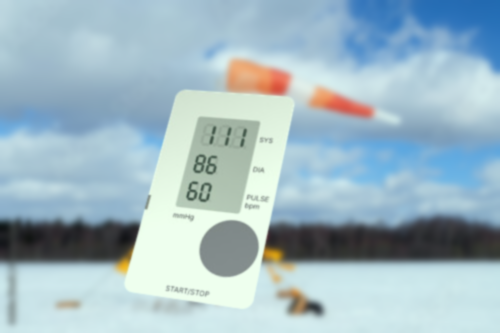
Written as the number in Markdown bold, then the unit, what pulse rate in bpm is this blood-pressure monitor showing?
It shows **60** bpm
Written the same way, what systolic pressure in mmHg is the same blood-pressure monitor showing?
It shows **111** mmHg
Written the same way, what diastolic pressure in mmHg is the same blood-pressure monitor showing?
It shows **86** mmHg
